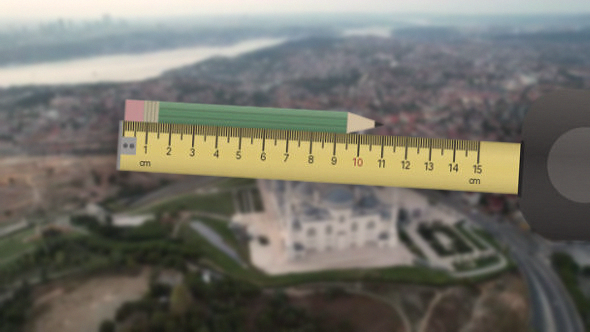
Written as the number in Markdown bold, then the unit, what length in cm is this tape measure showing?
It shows **11** cm
